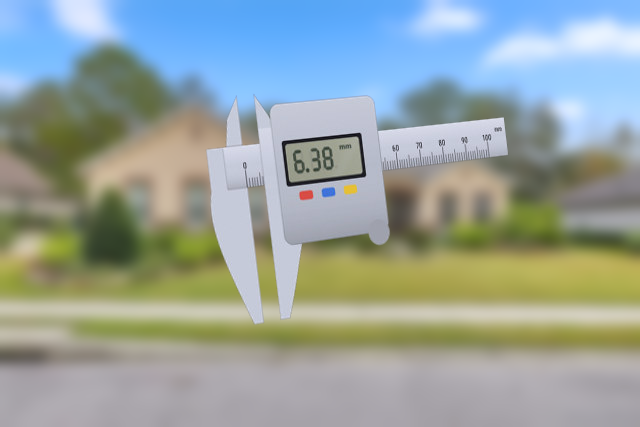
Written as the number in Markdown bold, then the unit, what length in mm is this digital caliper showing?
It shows **6.38** mm
